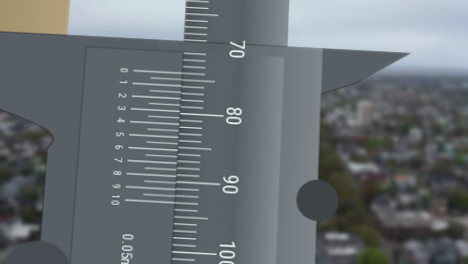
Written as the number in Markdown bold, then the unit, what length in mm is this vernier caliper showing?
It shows **74.0** mm
